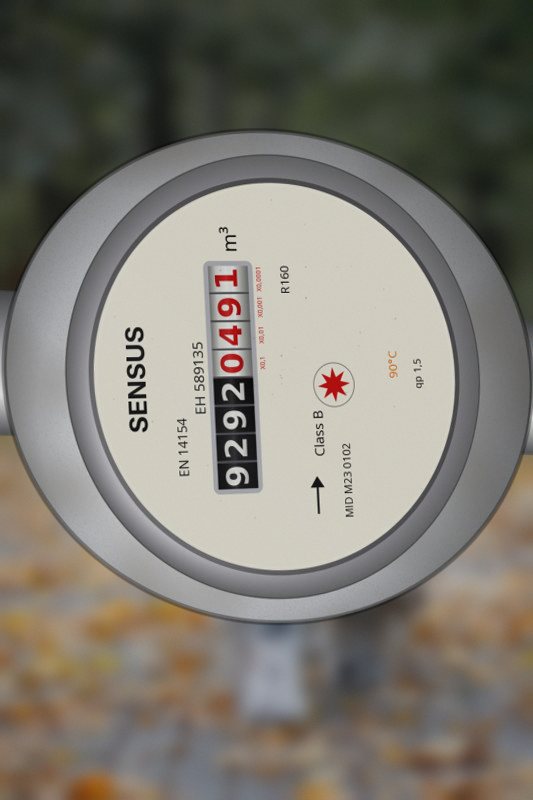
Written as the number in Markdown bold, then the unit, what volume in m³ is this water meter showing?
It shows **9292.0491** m³
